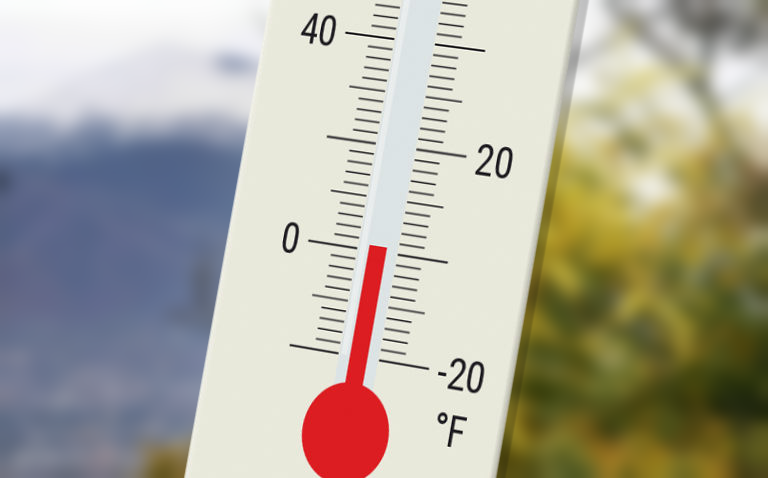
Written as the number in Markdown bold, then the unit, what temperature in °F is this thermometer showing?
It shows **1** °F
